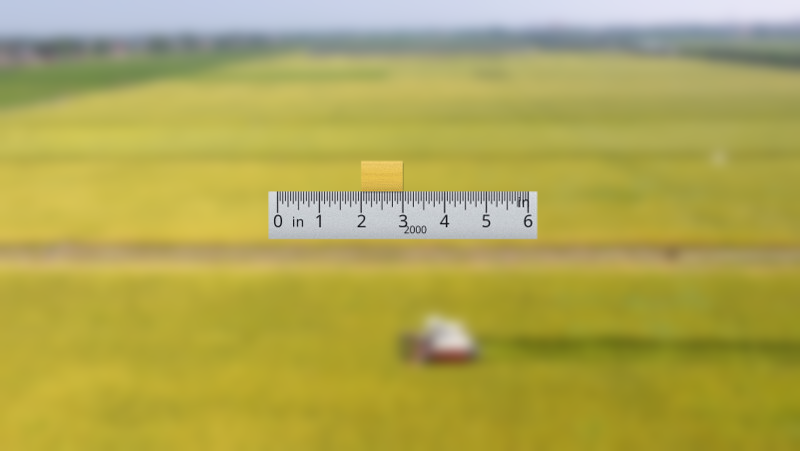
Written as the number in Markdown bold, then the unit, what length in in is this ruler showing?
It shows **1** in
